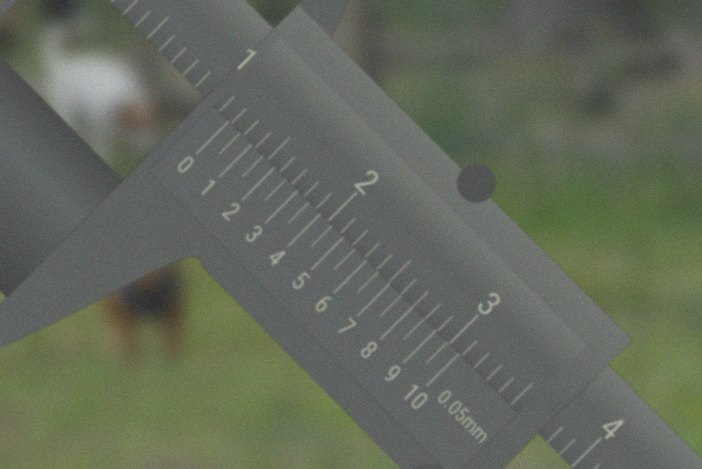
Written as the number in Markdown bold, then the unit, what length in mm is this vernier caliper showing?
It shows **11.8** mm
